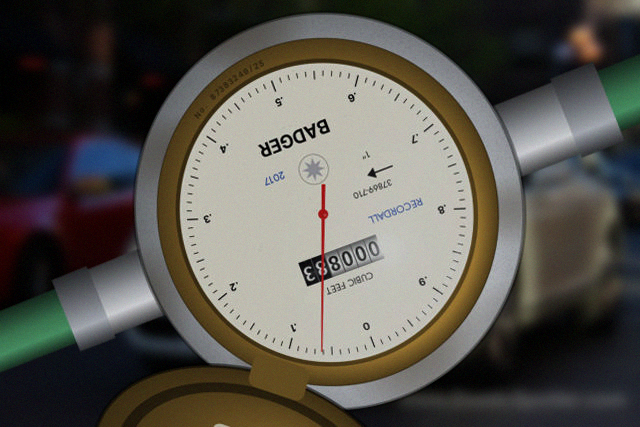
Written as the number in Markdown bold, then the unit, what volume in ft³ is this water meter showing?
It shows **883.06** ft³
